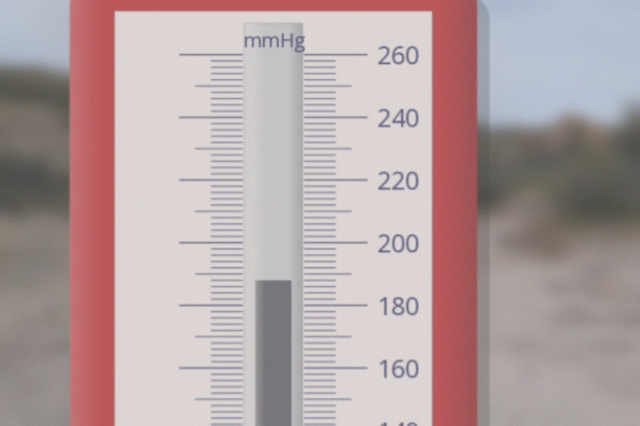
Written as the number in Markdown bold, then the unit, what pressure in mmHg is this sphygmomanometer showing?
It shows **188** mmHg
